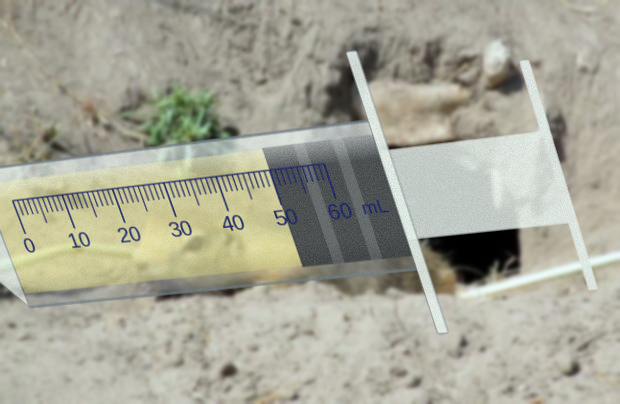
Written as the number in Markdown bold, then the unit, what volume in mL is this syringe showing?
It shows **50** mL
